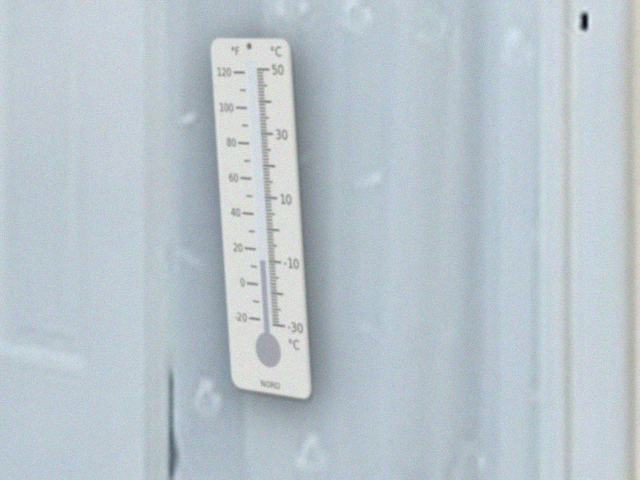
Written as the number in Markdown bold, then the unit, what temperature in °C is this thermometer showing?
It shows **-10** °C
